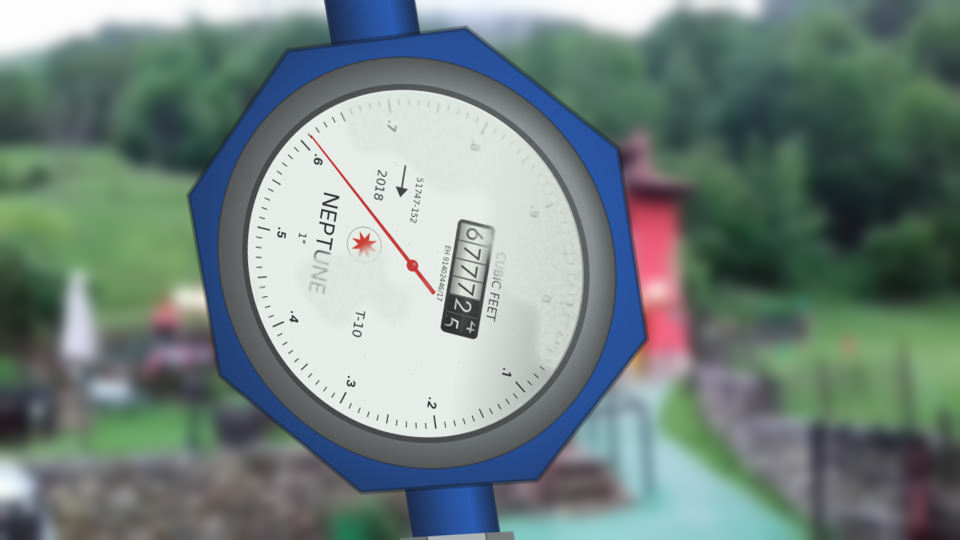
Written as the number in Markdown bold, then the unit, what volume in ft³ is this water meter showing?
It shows **677724.61** ft³
